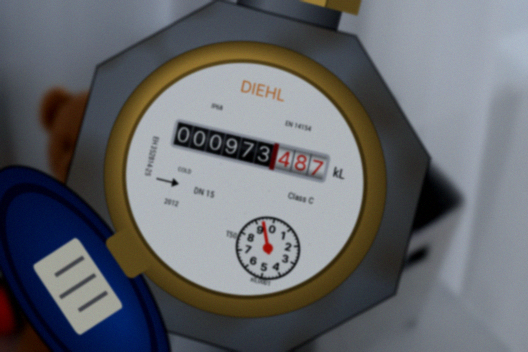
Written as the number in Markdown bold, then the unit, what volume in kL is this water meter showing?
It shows **973.4869** kL
